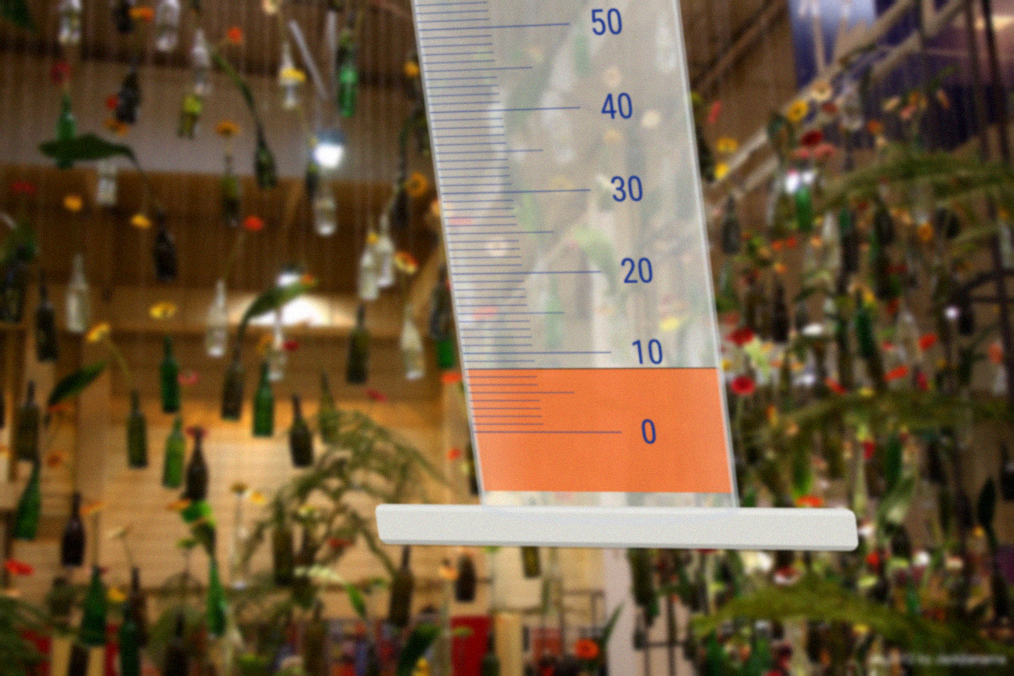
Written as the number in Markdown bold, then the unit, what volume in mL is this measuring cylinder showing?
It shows **8** mL
